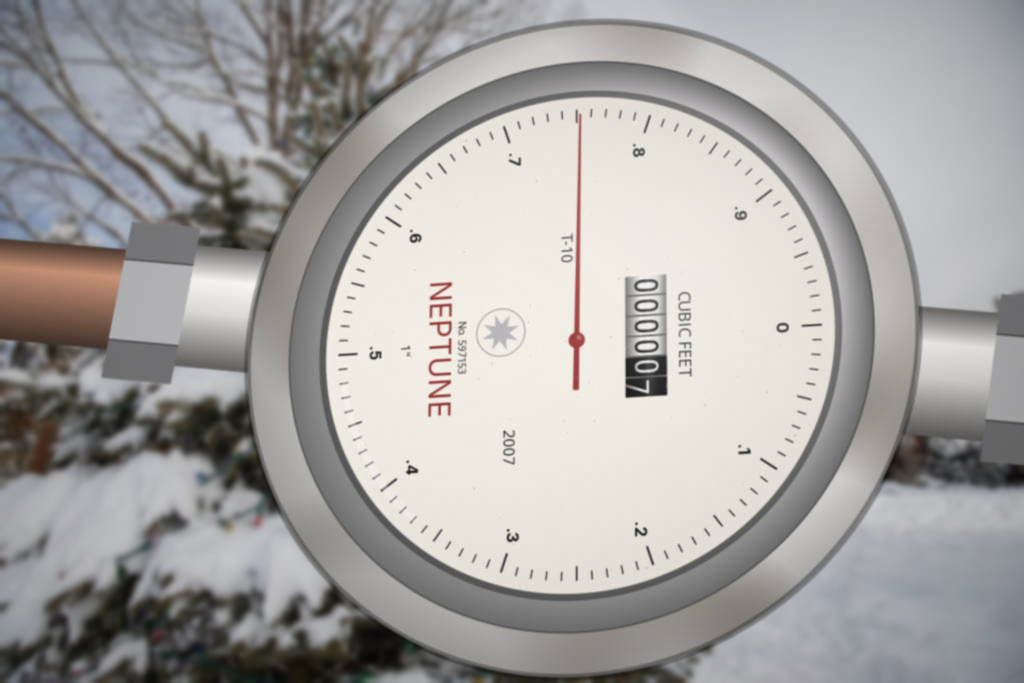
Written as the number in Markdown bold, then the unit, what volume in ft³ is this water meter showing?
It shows **6.75** ft³
